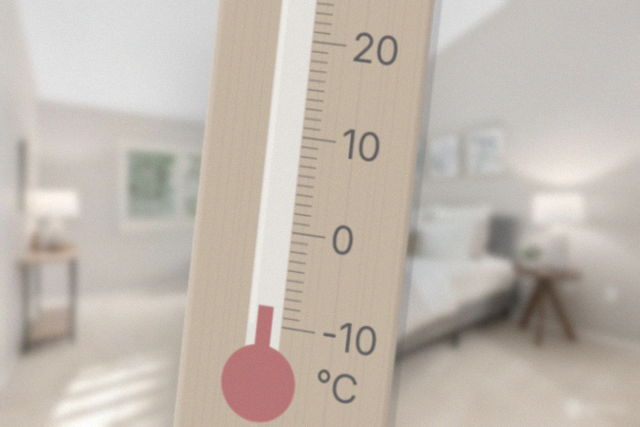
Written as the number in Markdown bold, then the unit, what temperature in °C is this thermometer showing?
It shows **-8** °C
